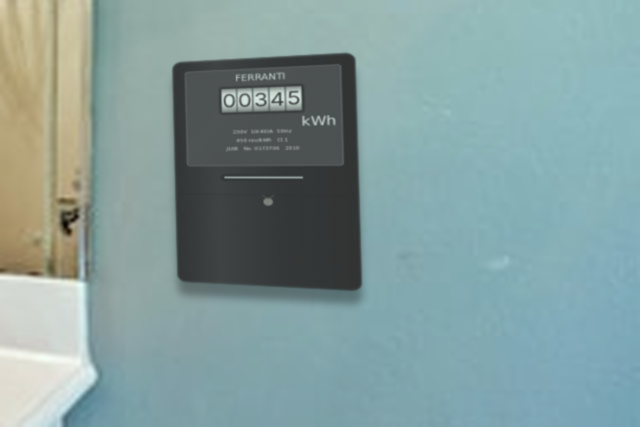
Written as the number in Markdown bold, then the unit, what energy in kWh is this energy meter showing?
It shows **345** kWh
